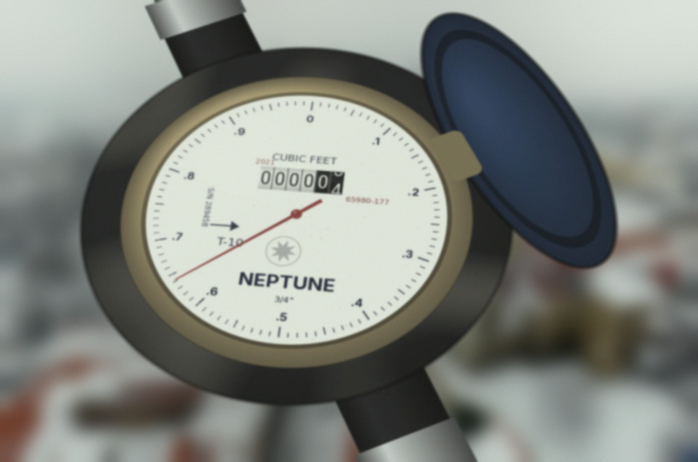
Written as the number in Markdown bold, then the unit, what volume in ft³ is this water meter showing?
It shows **3.64** ft³
